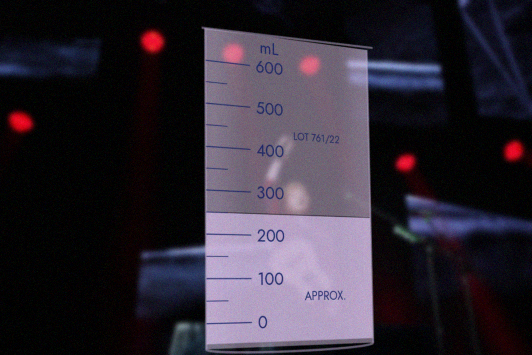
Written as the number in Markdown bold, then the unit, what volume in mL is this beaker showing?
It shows **250** mL
